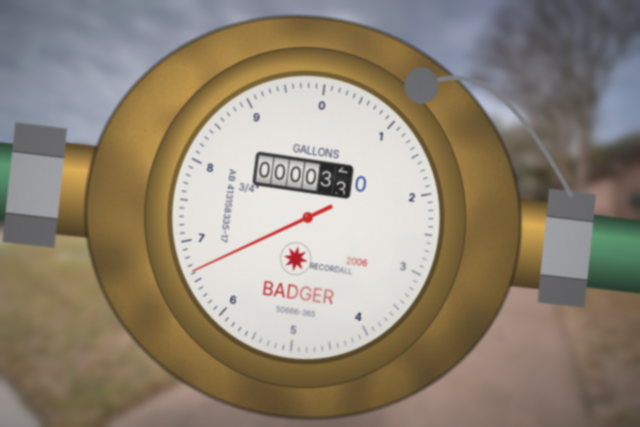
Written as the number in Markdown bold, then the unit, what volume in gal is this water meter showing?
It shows **326.6** gal
